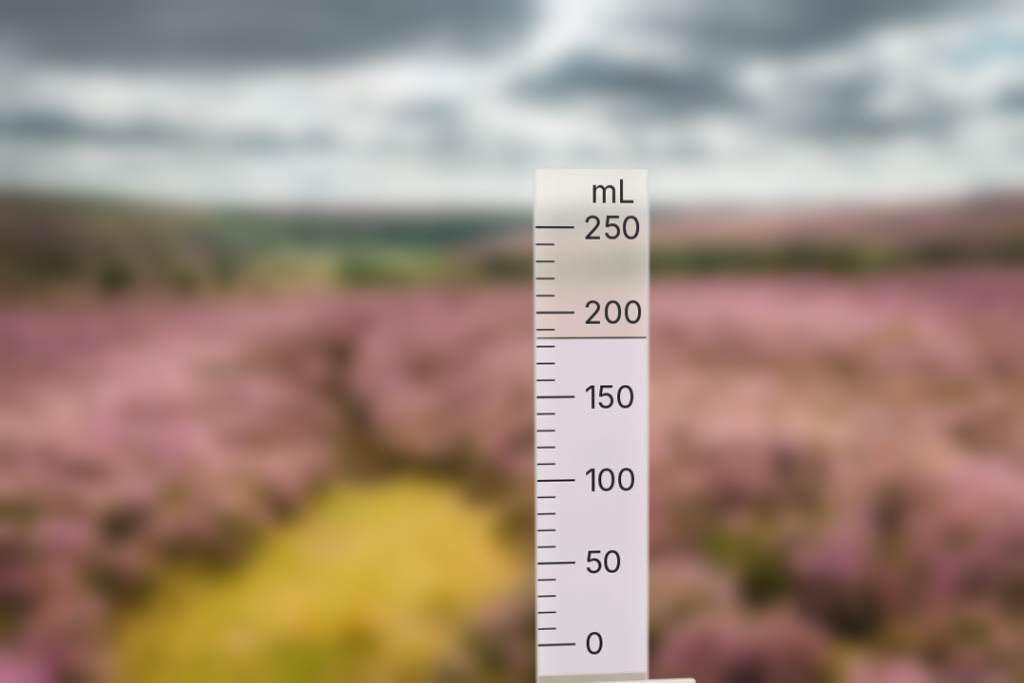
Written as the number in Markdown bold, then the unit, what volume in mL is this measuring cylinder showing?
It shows **185** mL
